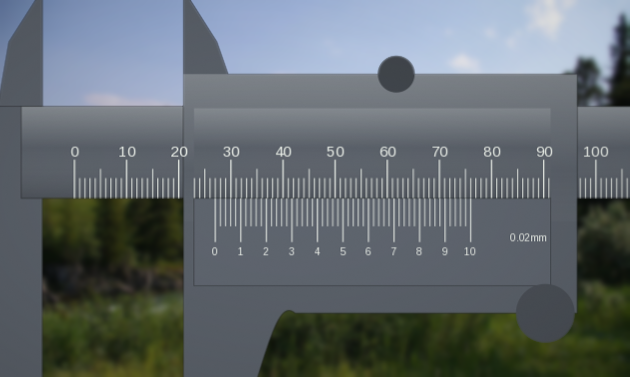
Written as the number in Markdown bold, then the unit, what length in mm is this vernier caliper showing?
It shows **27.0** mm
